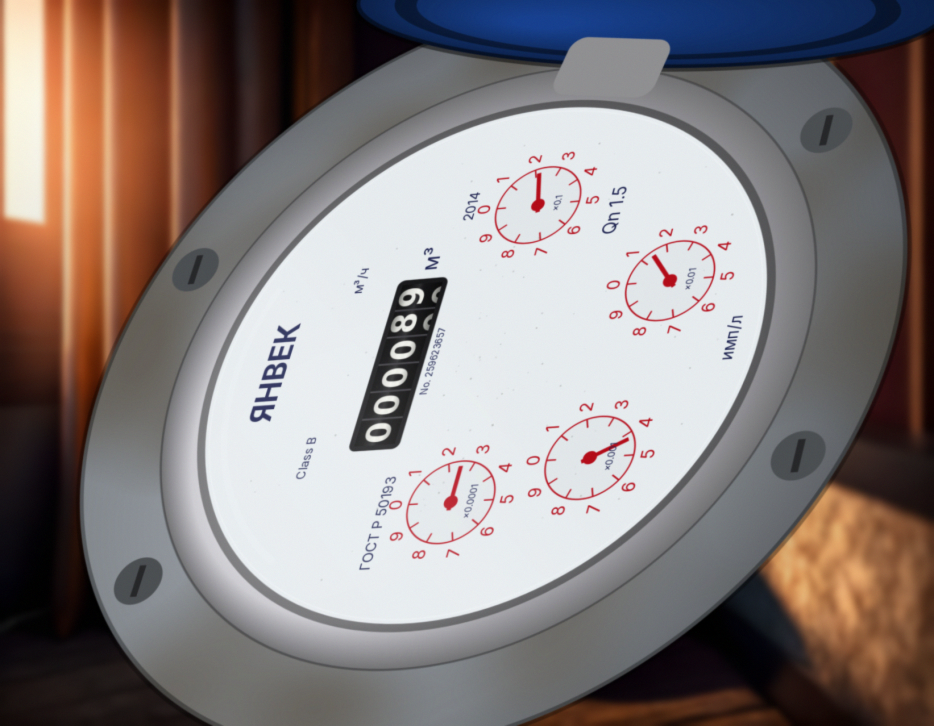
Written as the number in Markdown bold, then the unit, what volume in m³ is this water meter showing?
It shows **89.2142** m³
